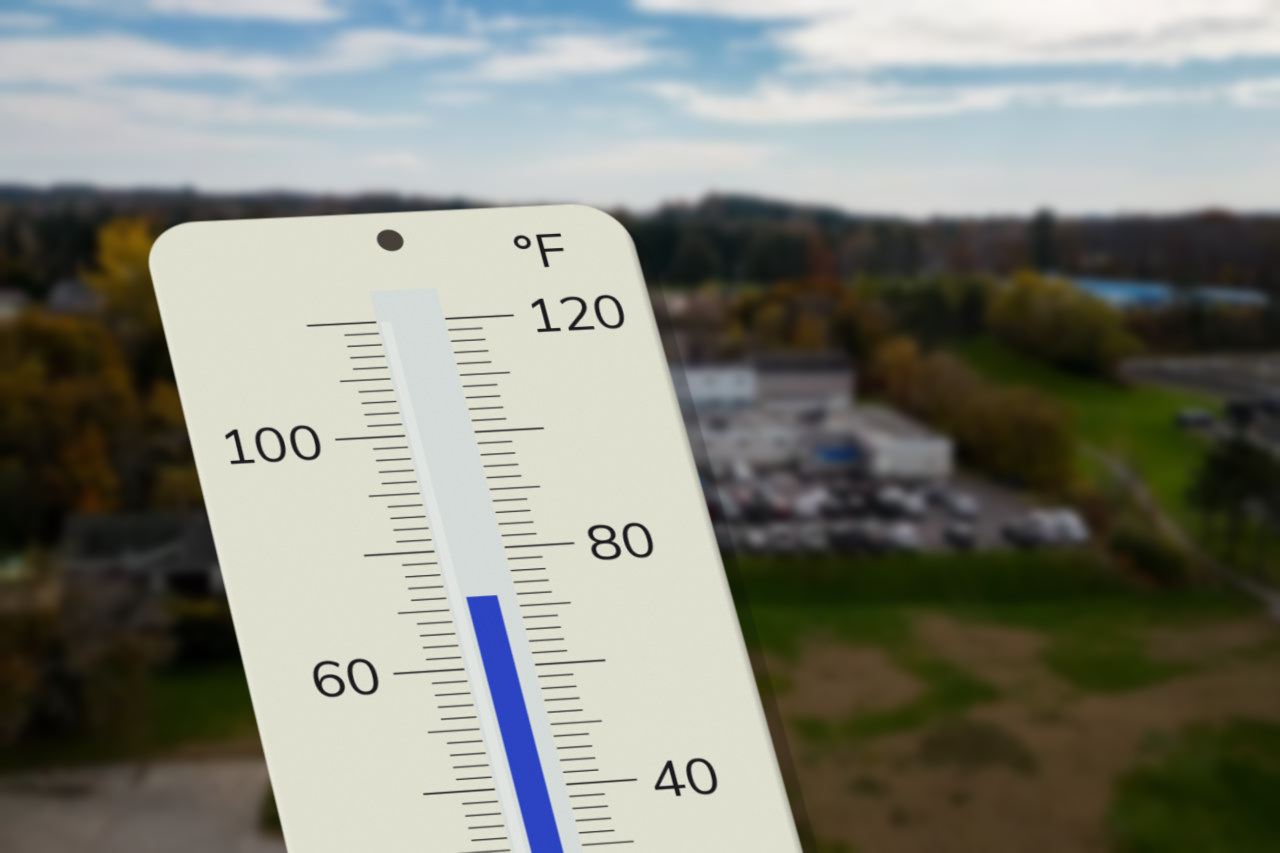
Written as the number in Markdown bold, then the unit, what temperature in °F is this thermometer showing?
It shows **72** °F
